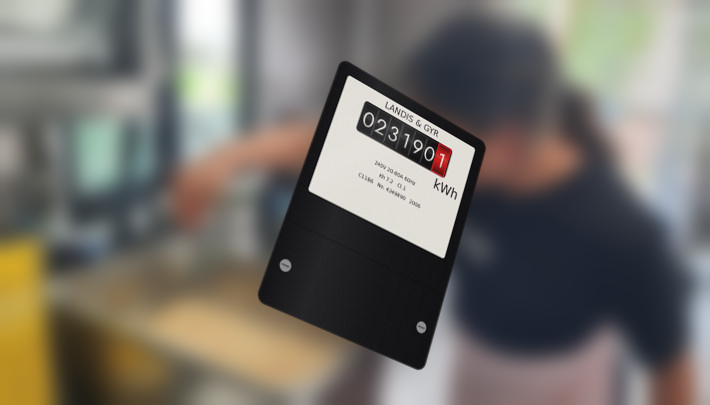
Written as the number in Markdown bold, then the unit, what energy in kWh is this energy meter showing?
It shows **23190.1** kWh
